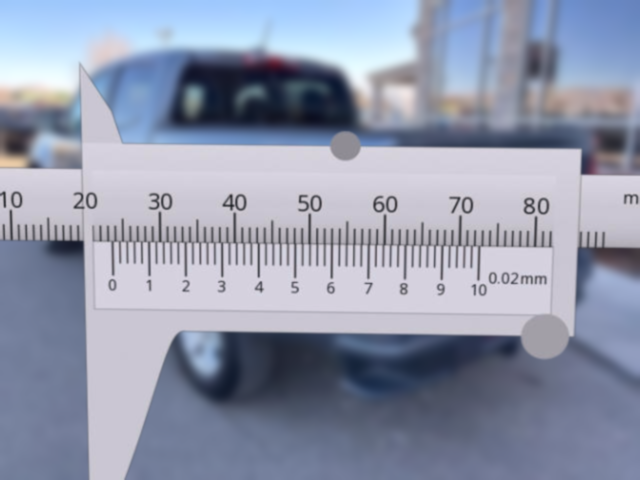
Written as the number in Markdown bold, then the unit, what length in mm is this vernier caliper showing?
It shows **23.6** mm
